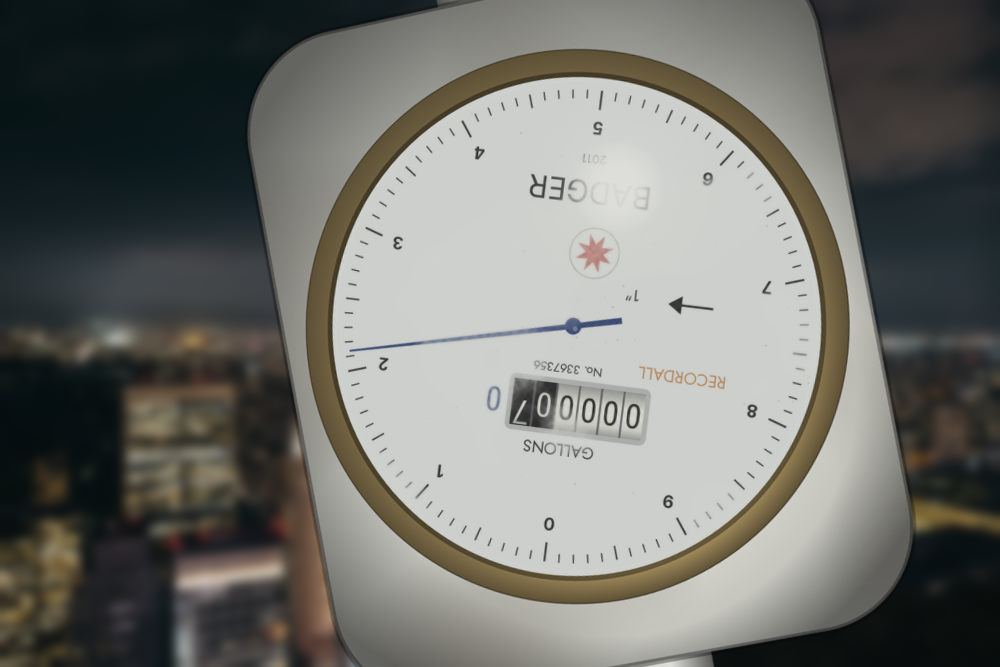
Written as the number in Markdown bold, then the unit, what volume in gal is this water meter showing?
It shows **72.1** gal
